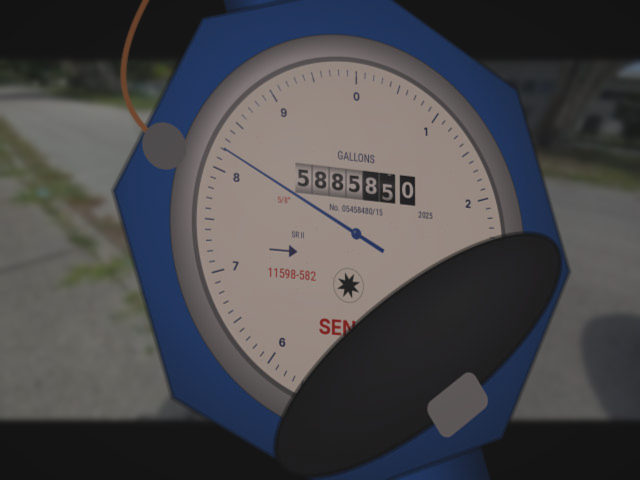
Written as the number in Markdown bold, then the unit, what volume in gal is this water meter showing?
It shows **5885848.2** gal
